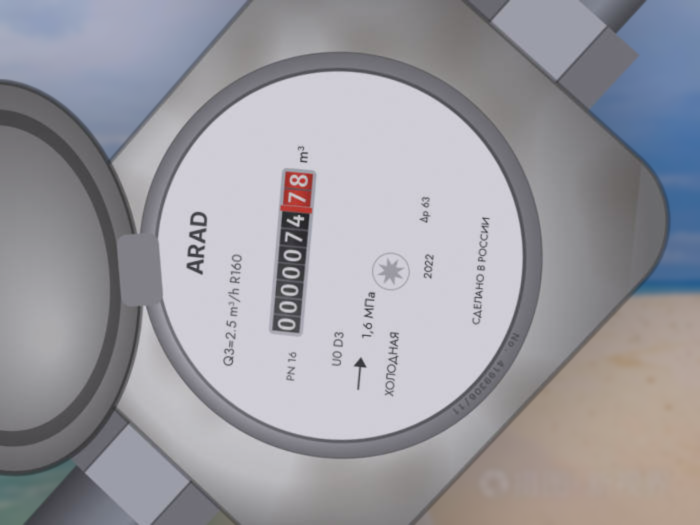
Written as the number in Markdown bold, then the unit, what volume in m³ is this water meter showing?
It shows **74.78** m³
